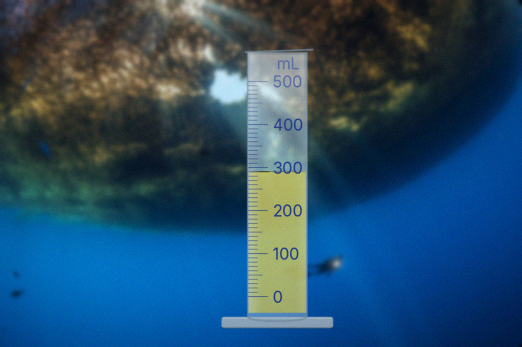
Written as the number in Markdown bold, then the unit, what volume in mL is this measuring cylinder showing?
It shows **290** mL
